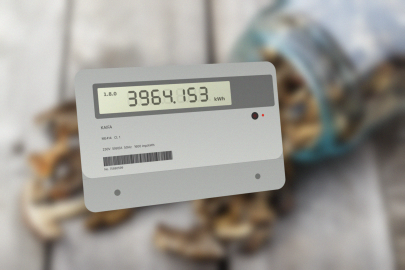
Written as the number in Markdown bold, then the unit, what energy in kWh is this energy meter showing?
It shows **3964.153** kWh
